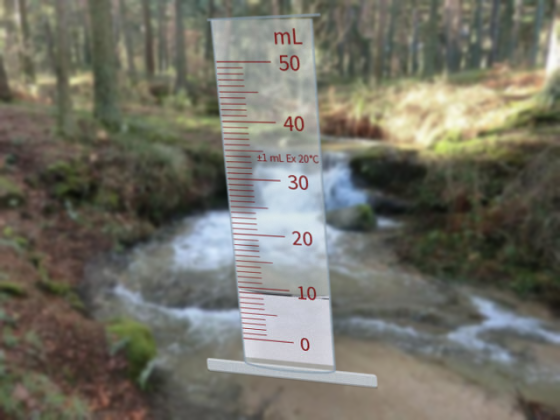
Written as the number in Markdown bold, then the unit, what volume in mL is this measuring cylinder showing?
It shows **9** mL
